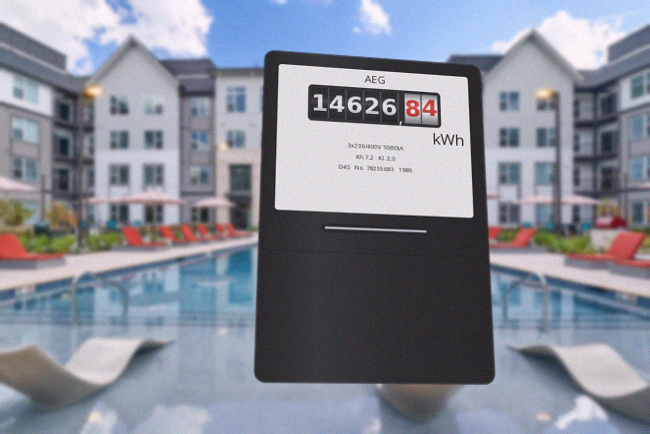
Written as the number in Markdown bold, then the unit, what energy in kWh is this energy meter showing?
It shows **14626.84** kWh
